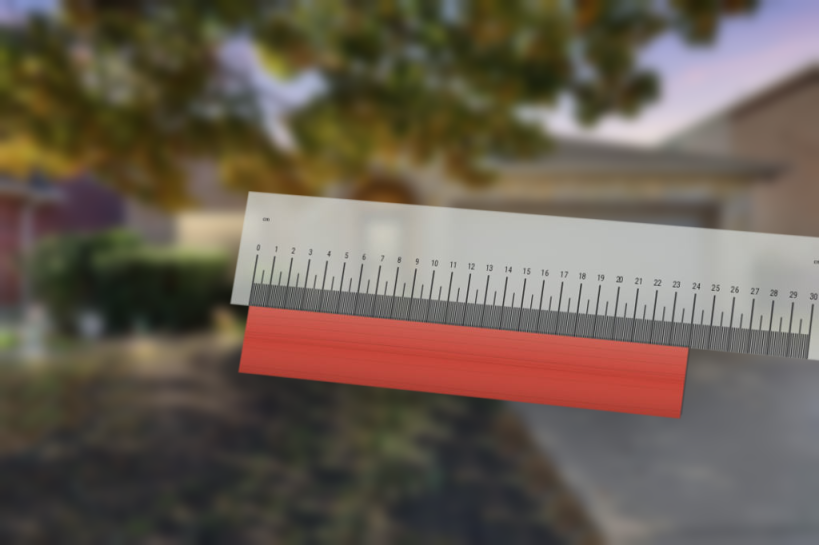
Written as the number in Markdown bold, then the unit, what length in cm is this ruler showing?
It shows **24** cm
